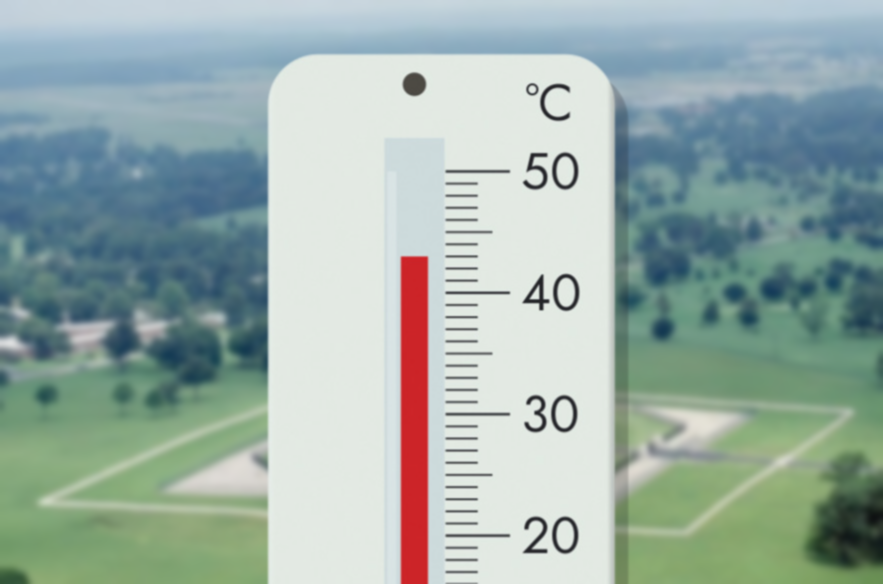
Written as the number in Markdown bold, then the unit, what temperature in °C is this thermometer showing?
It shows **43** °C
